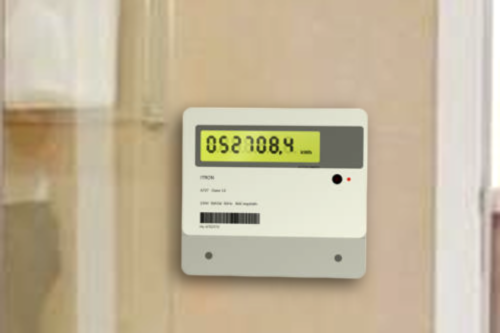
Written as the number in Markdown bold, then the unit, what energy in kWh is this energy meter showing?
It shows **52708.4** kWh
